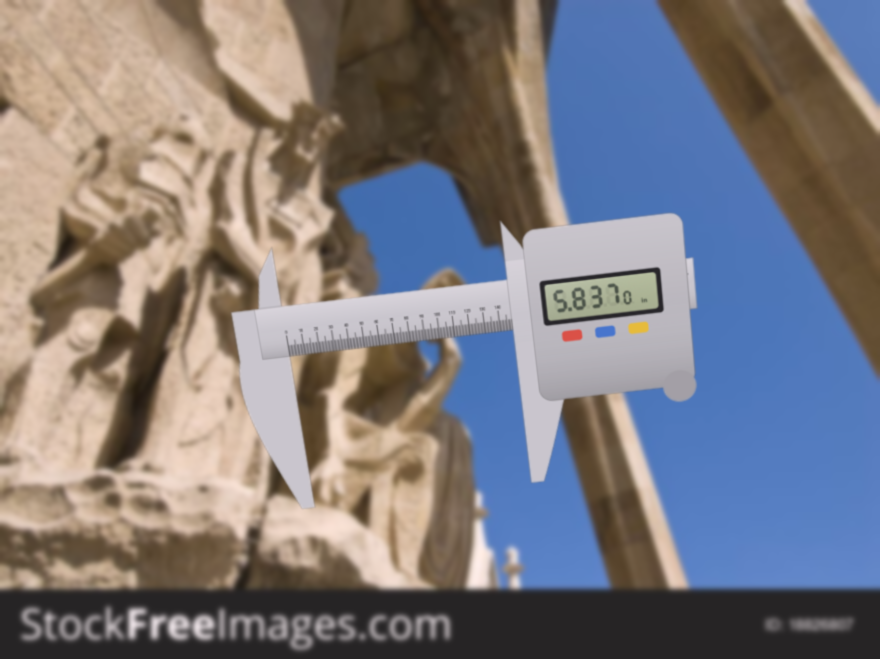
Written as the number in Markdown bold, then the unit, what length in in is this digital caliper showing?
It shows **5.8370** in
